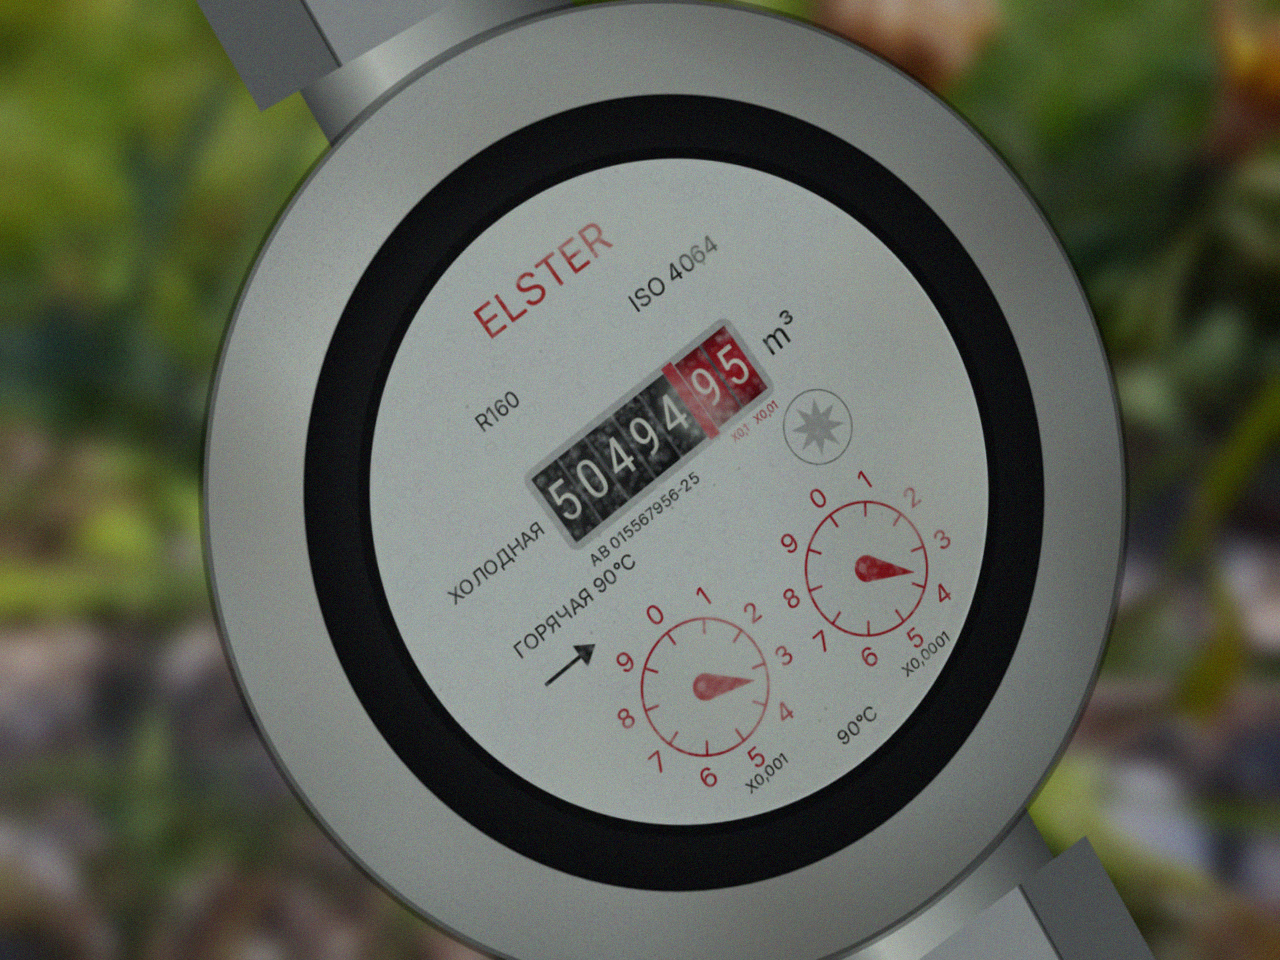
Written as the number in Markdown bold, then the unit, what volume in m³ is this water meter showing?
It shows **50494.9533** m³
